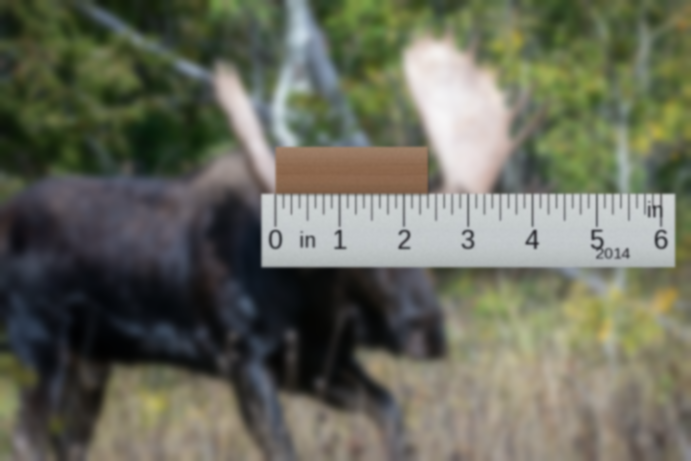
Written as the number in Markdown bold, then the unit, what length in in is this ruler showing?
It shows **2.375** in
